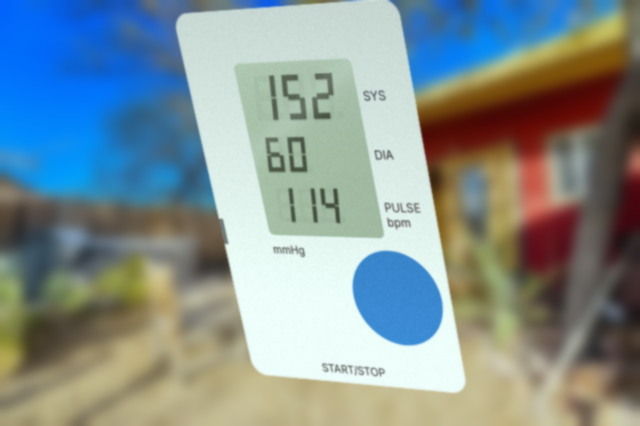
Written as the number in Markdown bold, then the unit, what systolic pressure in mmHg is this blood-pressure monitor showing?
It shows **152** mmHg
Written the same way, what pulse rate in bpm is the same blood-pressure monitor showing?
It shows **114** bpm
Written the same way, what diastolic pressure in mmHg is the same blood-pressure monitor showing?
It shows **60** mmHg
